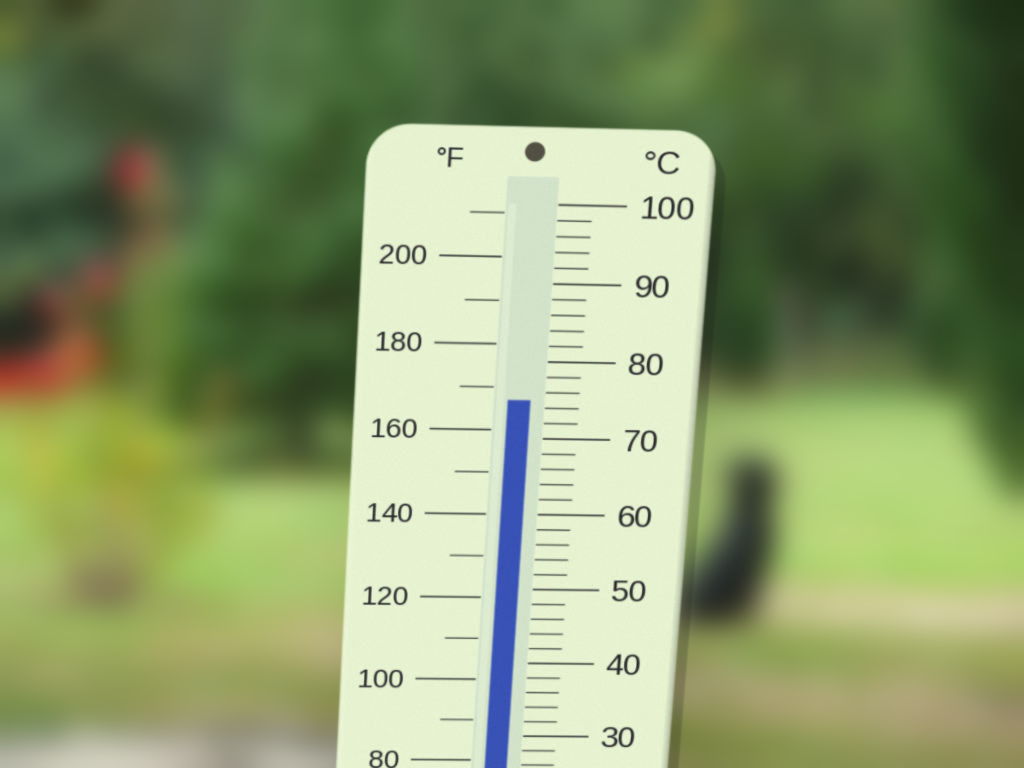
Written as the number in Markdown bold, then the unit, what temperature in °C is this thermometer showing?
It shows **75** °C
